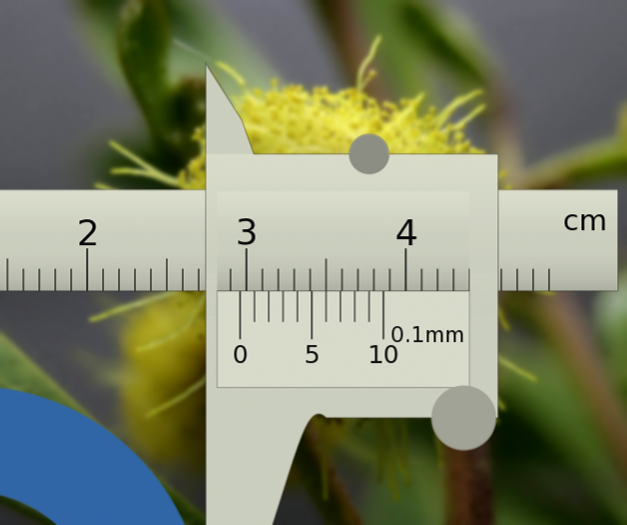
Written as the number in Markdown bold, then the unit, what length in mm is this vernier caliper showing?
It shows **29.6** mm
